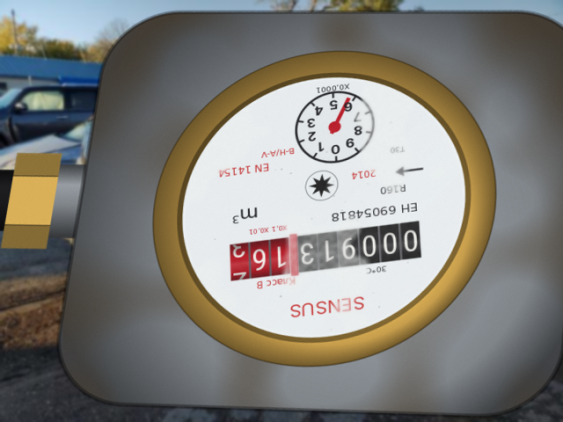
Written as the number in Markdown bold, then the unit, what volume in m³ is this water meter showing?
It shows **913.1625** m³
